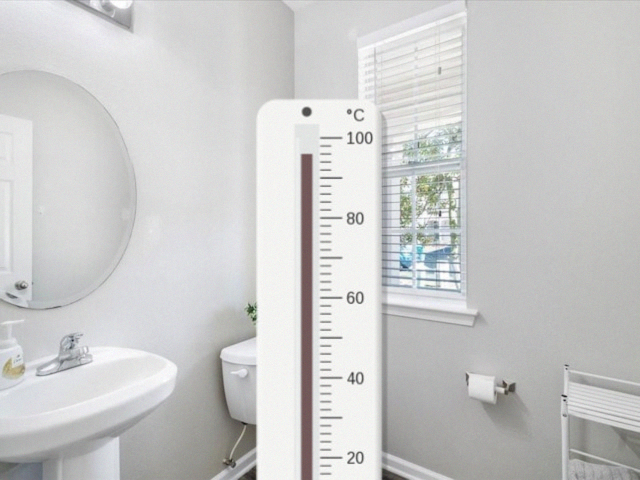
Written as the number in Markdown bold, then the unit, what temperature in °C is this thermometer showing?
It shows **96** °C
